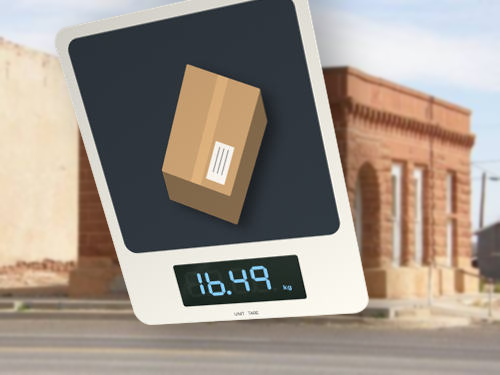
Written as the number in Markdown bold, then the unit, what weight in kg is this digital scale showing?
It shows **16.49** kg
